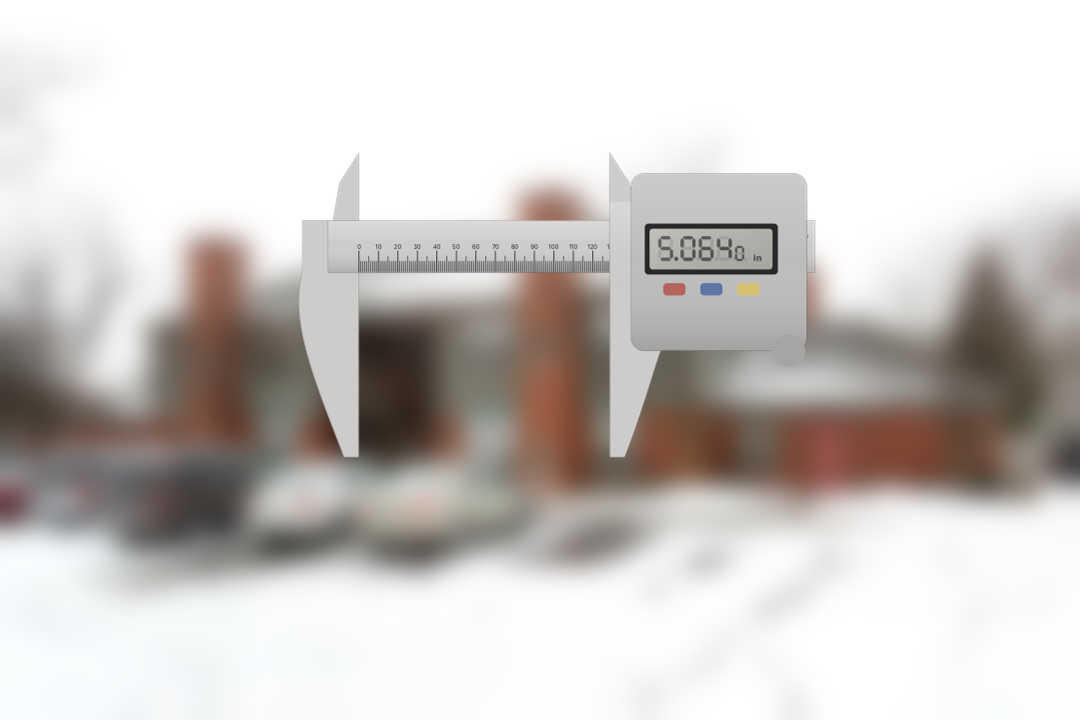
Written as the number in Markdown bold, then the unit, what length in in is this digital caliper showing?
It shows **5.0640** in
